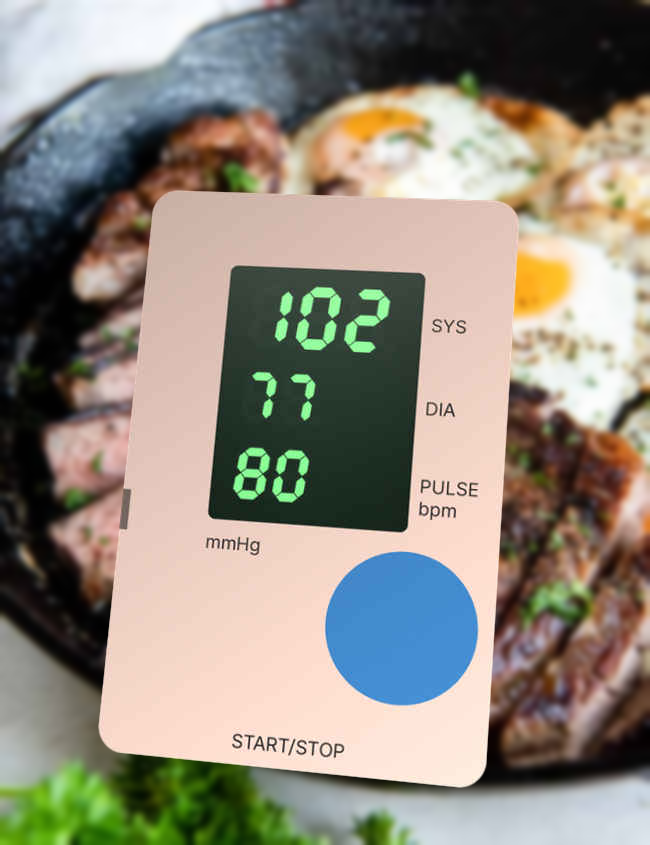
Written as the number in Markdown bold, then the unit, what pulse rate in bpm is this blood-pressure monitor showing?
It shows **80** bpm
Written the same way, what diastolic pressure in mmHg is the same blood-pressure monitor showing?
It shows **77** mmHg
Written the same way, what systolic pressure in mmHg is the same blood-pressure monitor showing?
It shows **102** mmHg
